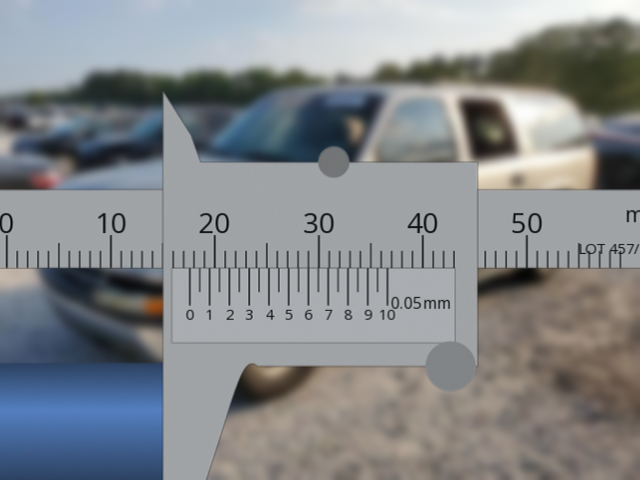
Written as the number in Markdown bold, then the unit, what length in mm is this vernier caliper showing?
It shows **17.6** mm
